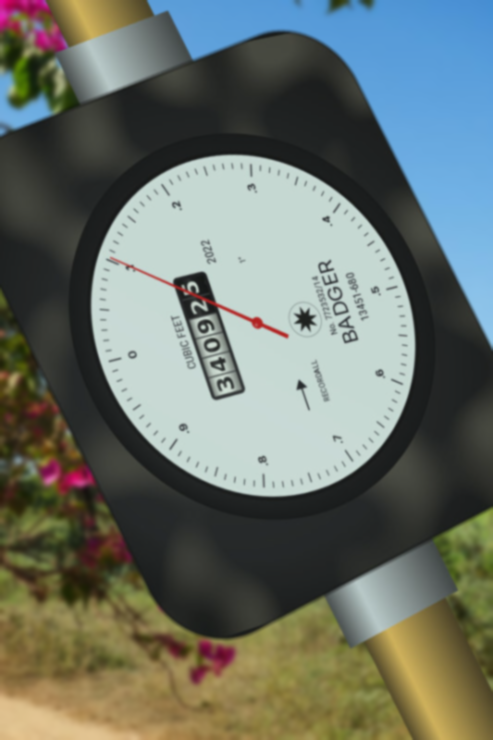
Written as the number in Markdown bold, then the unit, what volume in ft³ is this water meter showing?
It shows **340925.10** ft³
